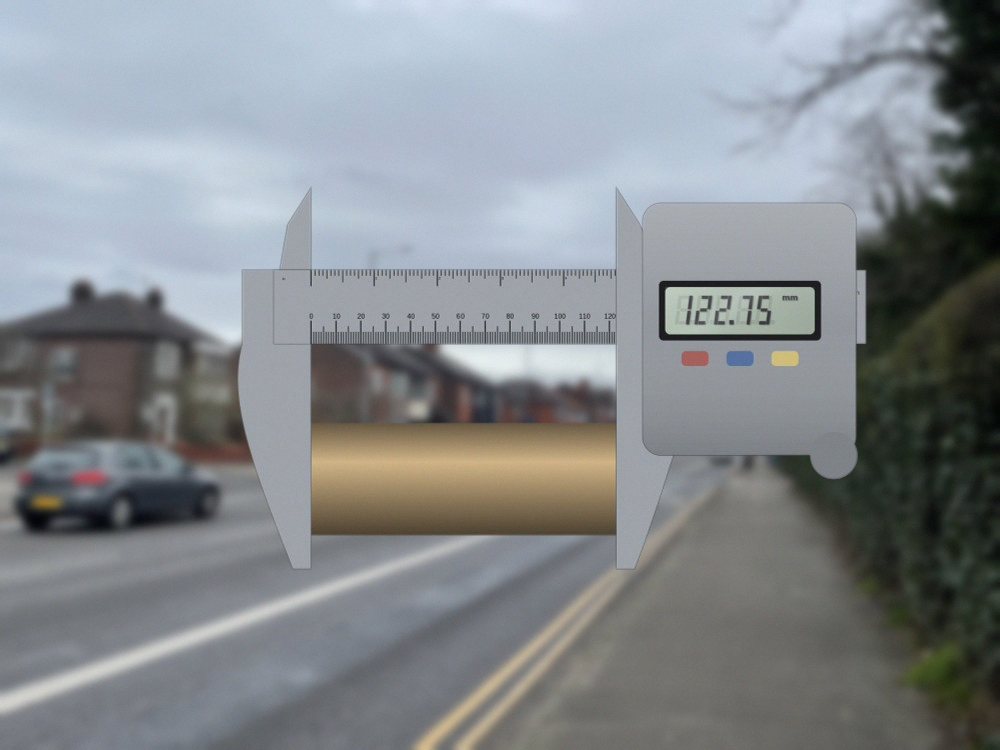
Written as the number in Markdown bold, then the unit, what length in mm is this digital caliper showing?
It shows **122.75** mm
